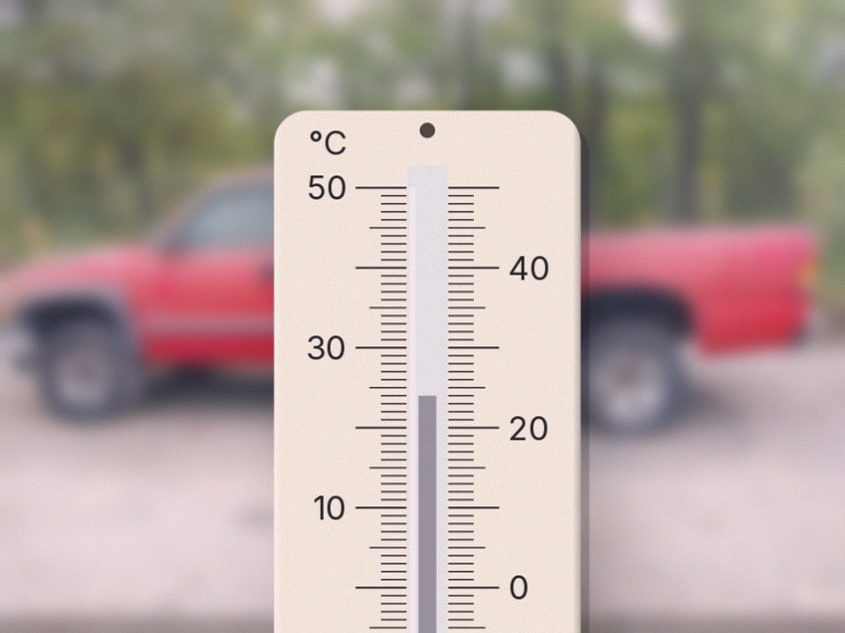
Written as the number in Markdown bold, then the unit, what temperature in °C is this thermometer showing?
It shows **24** °C
